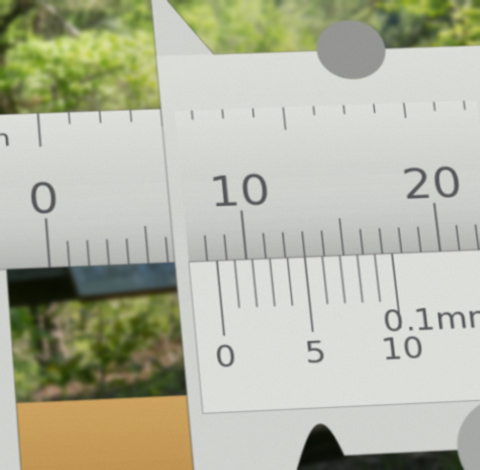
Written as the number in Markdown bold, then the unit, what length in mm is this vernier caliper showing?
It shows **8.5** mm
